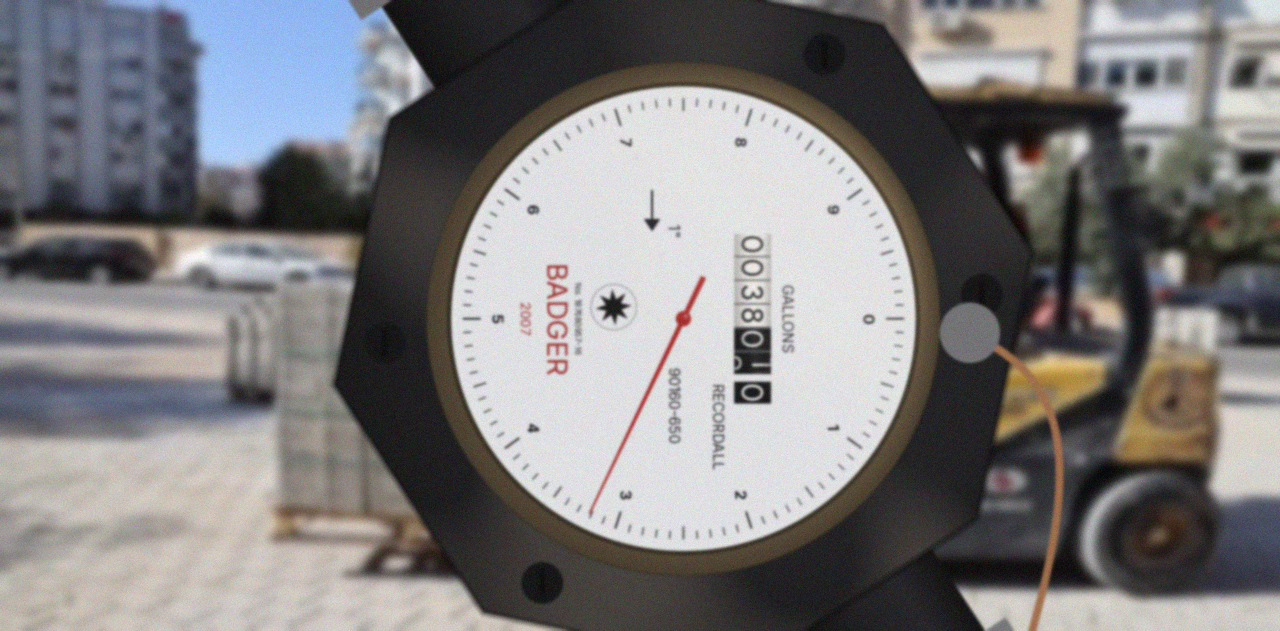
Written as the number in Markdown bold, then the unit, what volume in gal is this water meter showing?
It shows **38013.2** gal
